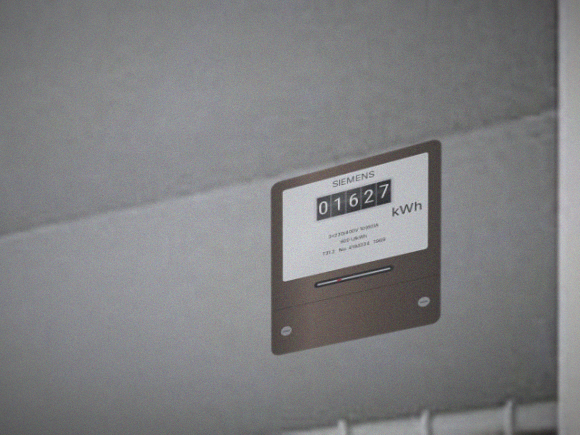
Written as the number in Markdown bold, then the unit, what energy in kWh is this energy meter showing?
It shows **1627** kWh
